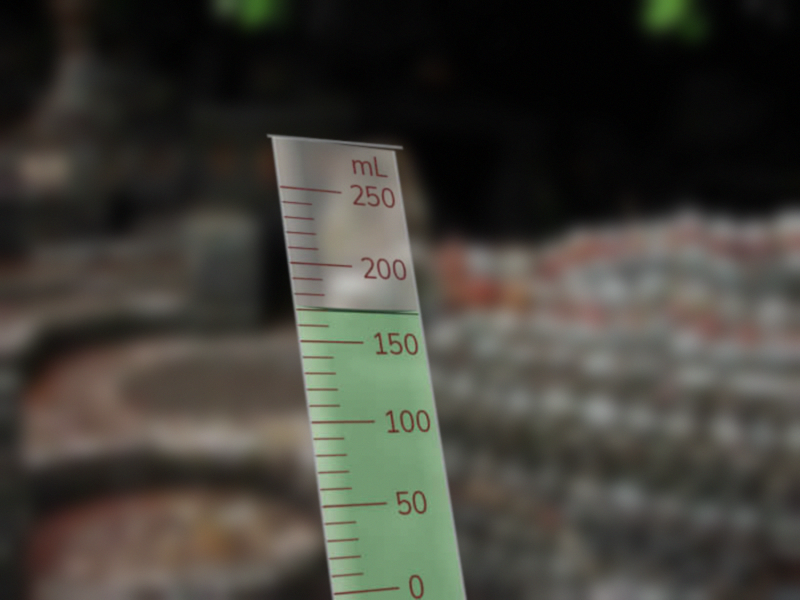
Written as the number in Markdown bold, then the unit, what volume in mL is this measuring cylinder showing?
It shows **170** mL
